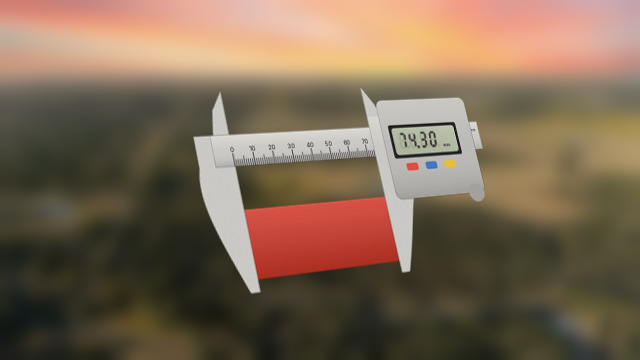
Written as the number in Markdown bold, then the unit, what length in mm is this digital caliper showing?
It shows **74.30** mm
